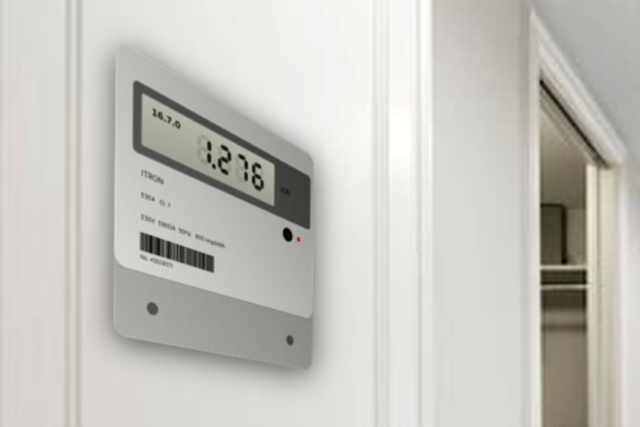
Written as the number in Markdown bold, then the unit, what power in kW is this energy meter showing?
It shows **1.276** kW
